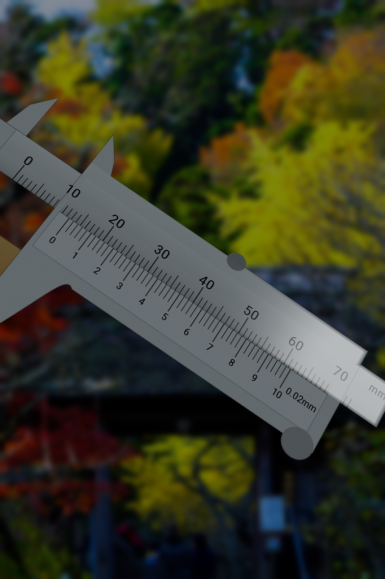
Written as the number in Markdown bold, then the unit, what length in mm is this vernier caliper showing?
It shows **12.6** mm
